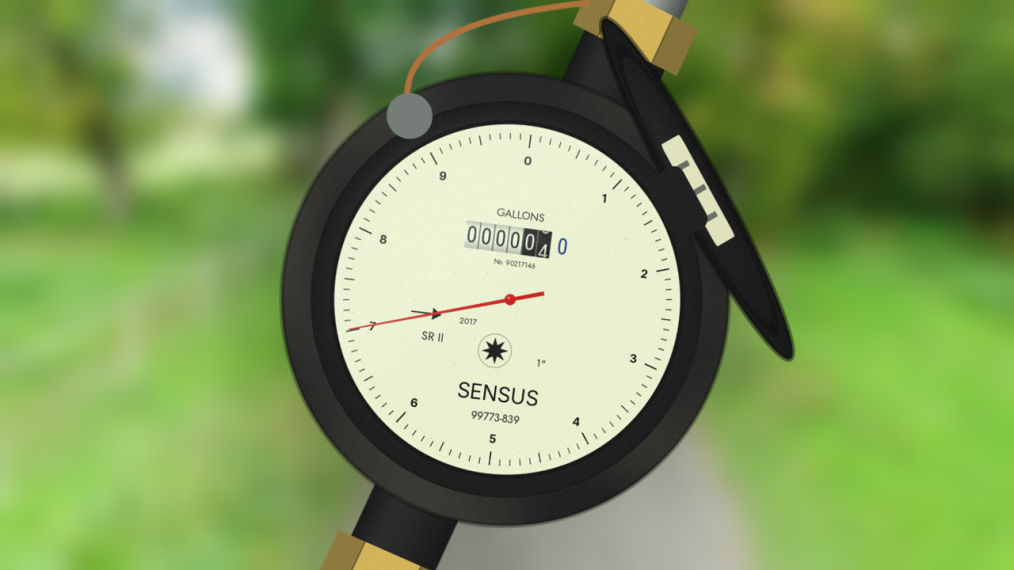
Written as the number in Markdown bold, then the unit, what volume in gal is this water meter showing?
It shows **37.0** gal
